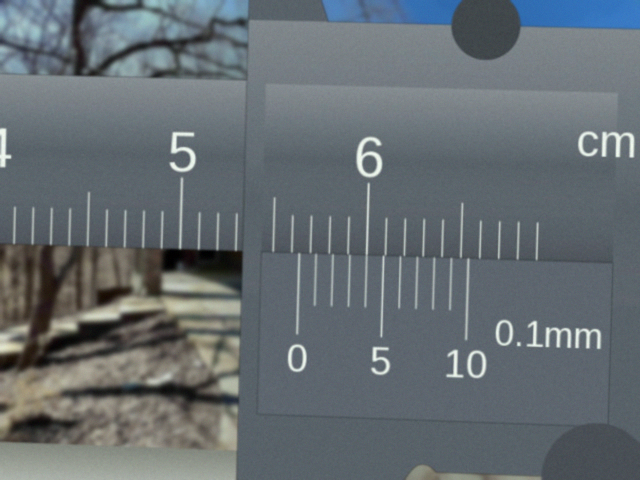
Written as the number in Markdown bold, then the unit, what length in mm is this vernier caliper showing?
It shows **56.4** mm
